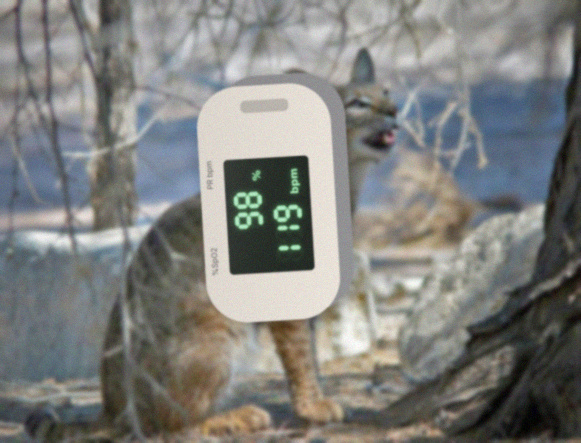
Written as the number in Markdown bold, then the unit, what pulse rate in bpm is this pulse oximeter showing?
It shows **119** bpm
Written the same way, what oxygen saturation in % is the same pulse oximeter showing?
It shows **98** %
